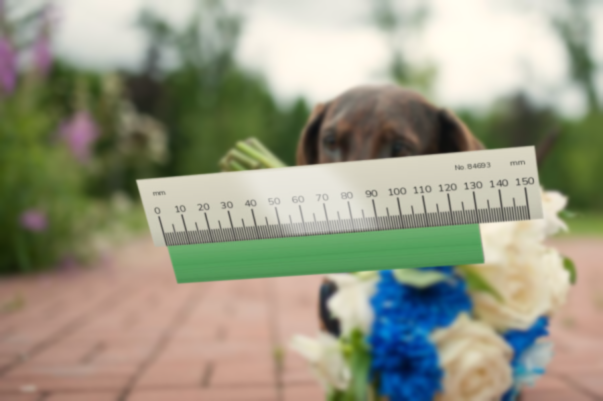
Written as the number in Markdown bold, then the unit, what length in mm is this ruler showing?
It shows **130** mm
